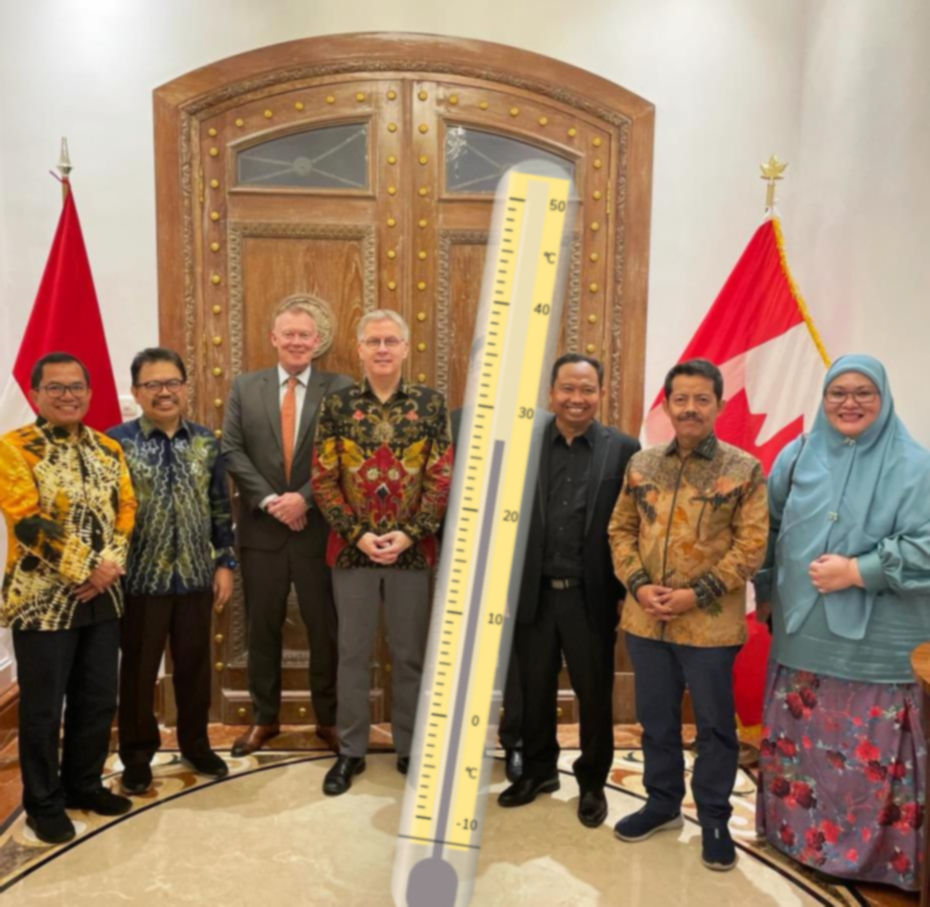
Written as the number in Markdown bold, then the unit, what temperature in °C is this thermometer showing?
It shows **27** °C
